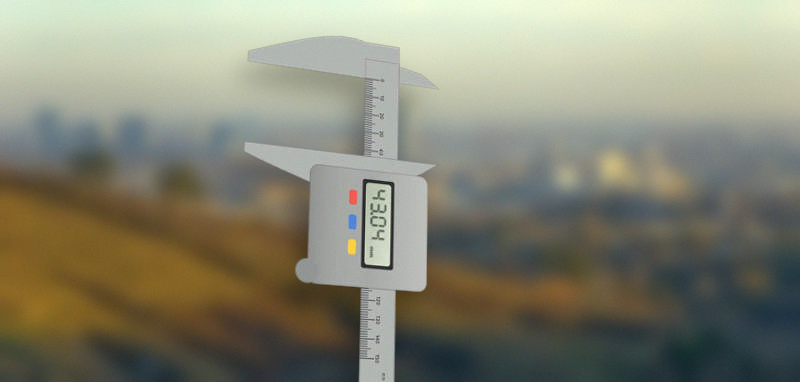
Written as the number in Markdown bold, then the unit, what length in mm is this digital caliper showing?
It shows **43.04** mm
